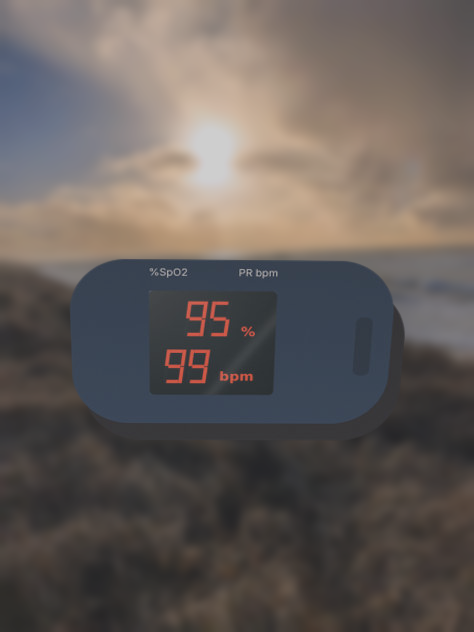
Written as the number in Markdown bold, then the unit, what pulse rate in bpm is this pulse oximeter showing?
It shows **99** bpm
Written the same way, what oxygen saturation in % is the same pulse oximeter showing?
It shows **95** %
